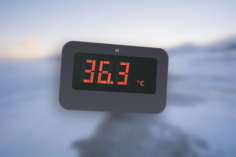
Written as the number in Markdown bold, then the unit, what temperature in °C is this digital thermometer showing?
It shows **36.3** °C
